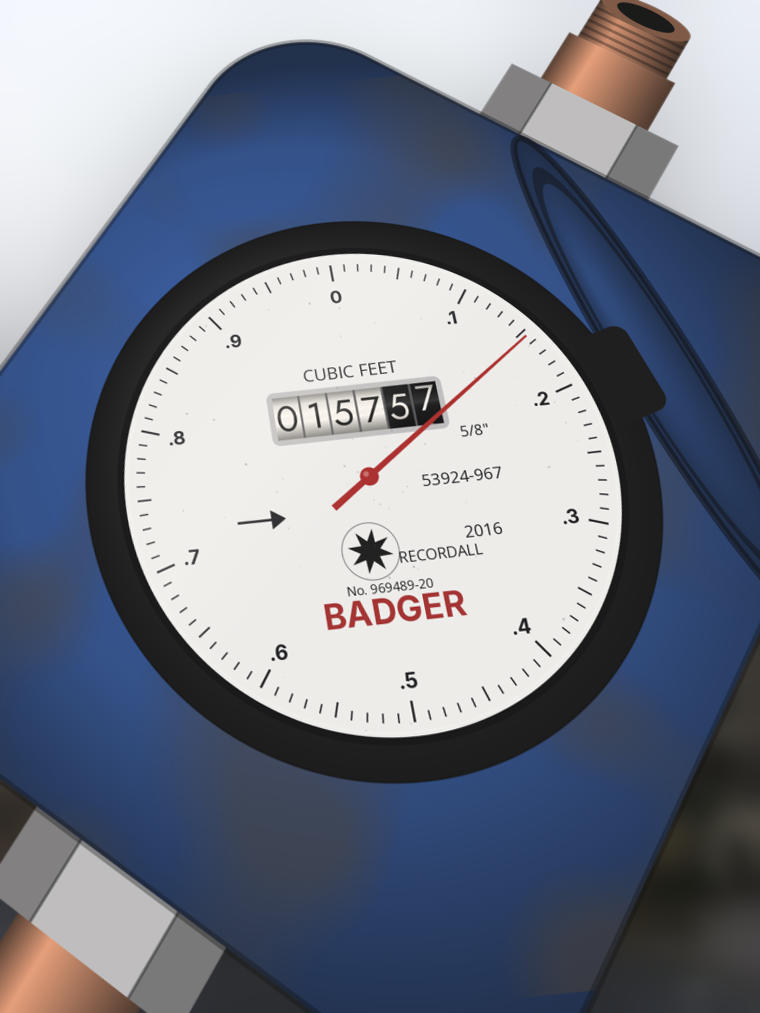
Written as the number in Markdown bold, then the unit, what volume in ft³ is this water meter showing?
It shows **15757.15** ft³
